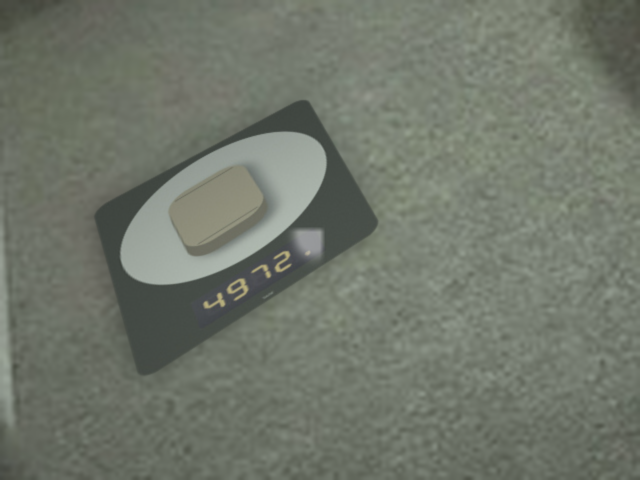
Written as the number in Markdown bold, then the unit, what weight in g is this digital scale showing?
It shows **4972** g
